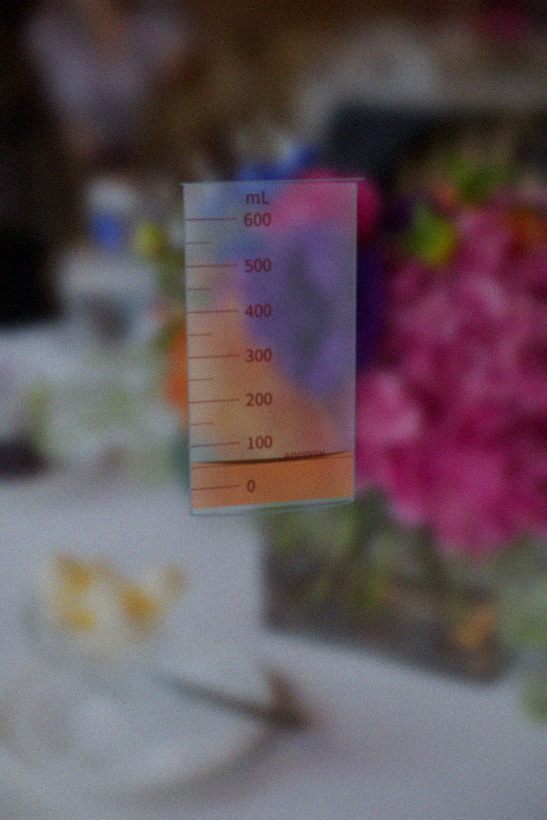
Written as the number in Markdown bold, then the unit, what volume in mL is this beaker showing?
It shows **50** mL
